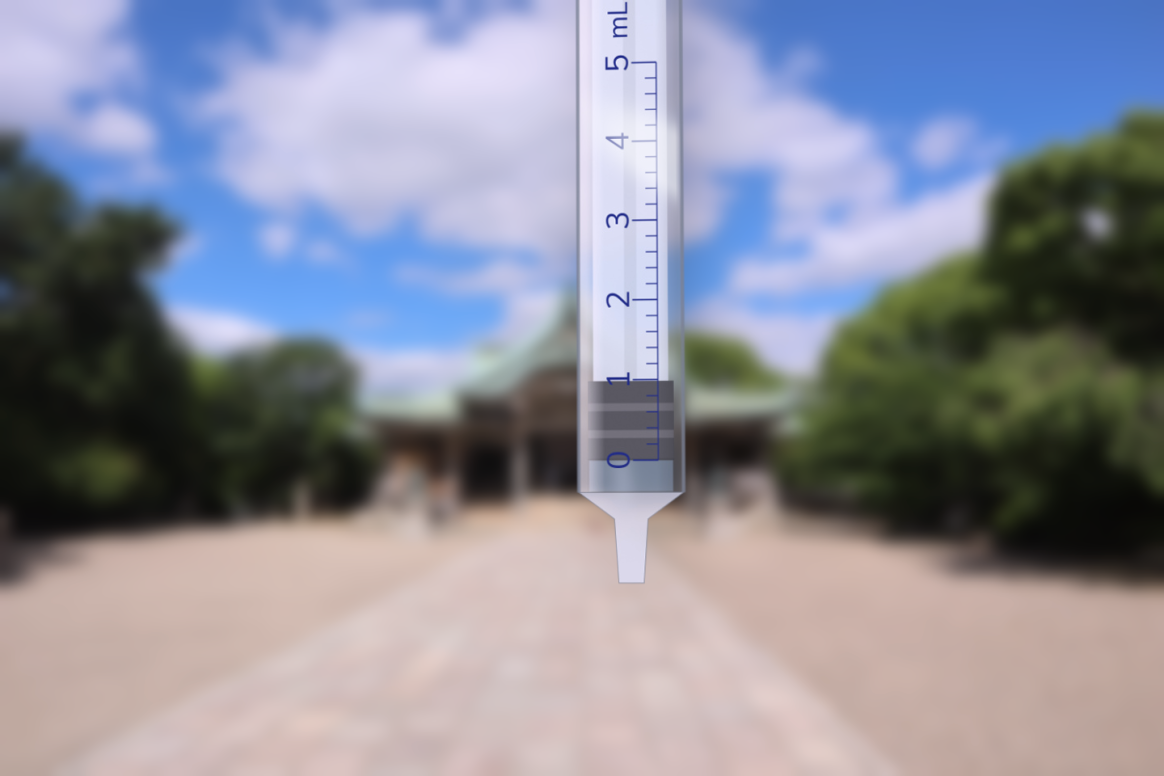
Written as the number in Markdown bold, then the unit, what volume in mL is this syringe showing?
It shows **0** mL
